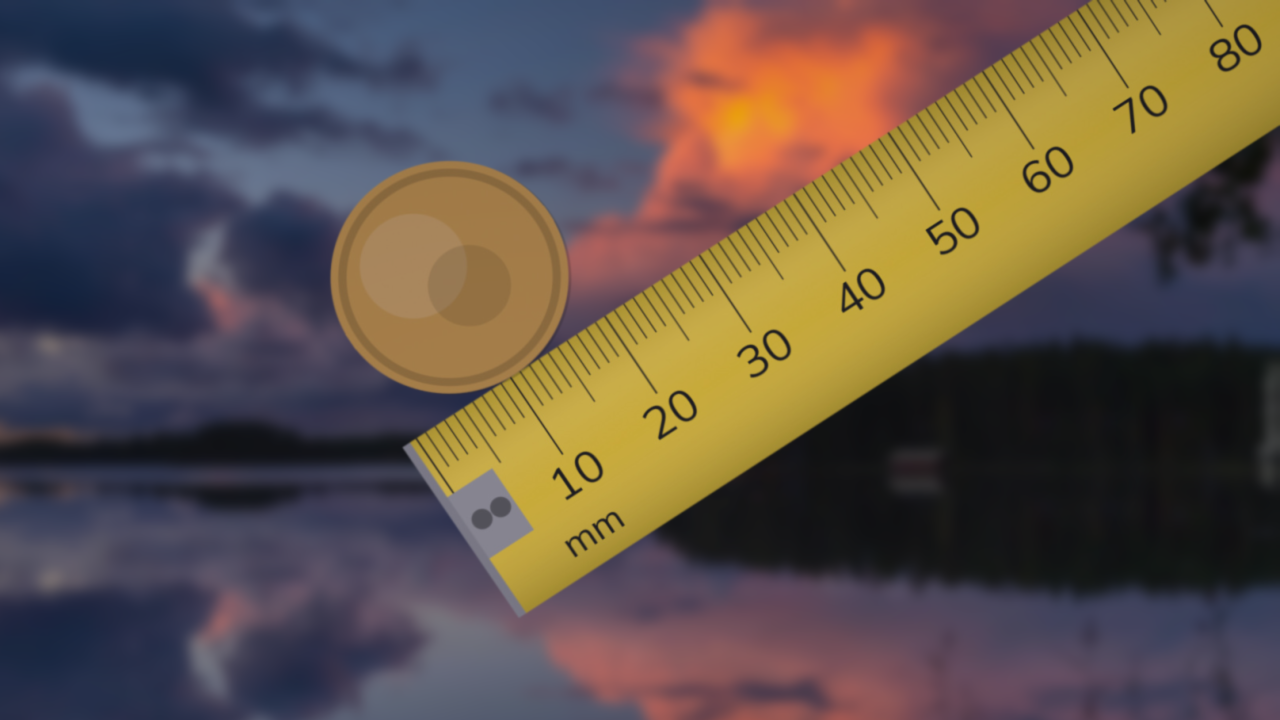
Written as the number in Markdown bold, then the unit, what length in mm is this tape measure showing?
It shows **21** mm
